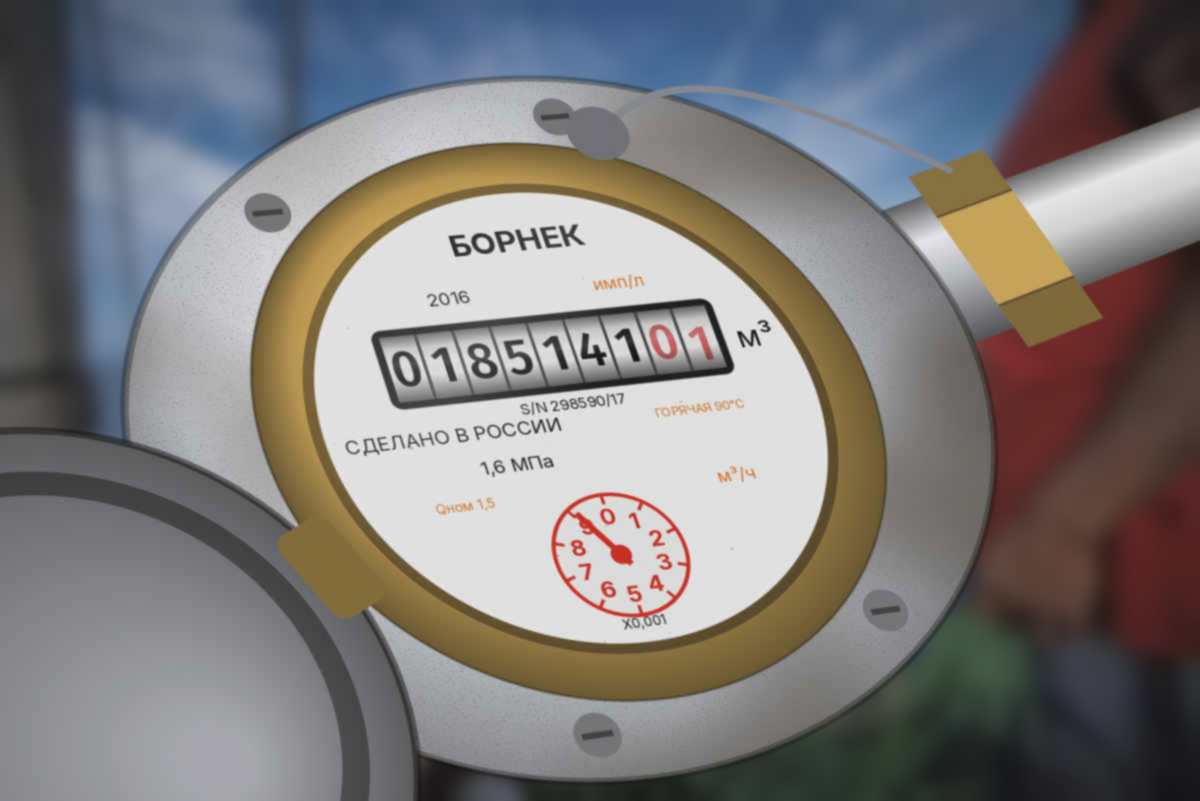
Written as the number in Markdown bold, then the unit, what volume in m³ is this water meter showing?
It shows **185141.009** m³
